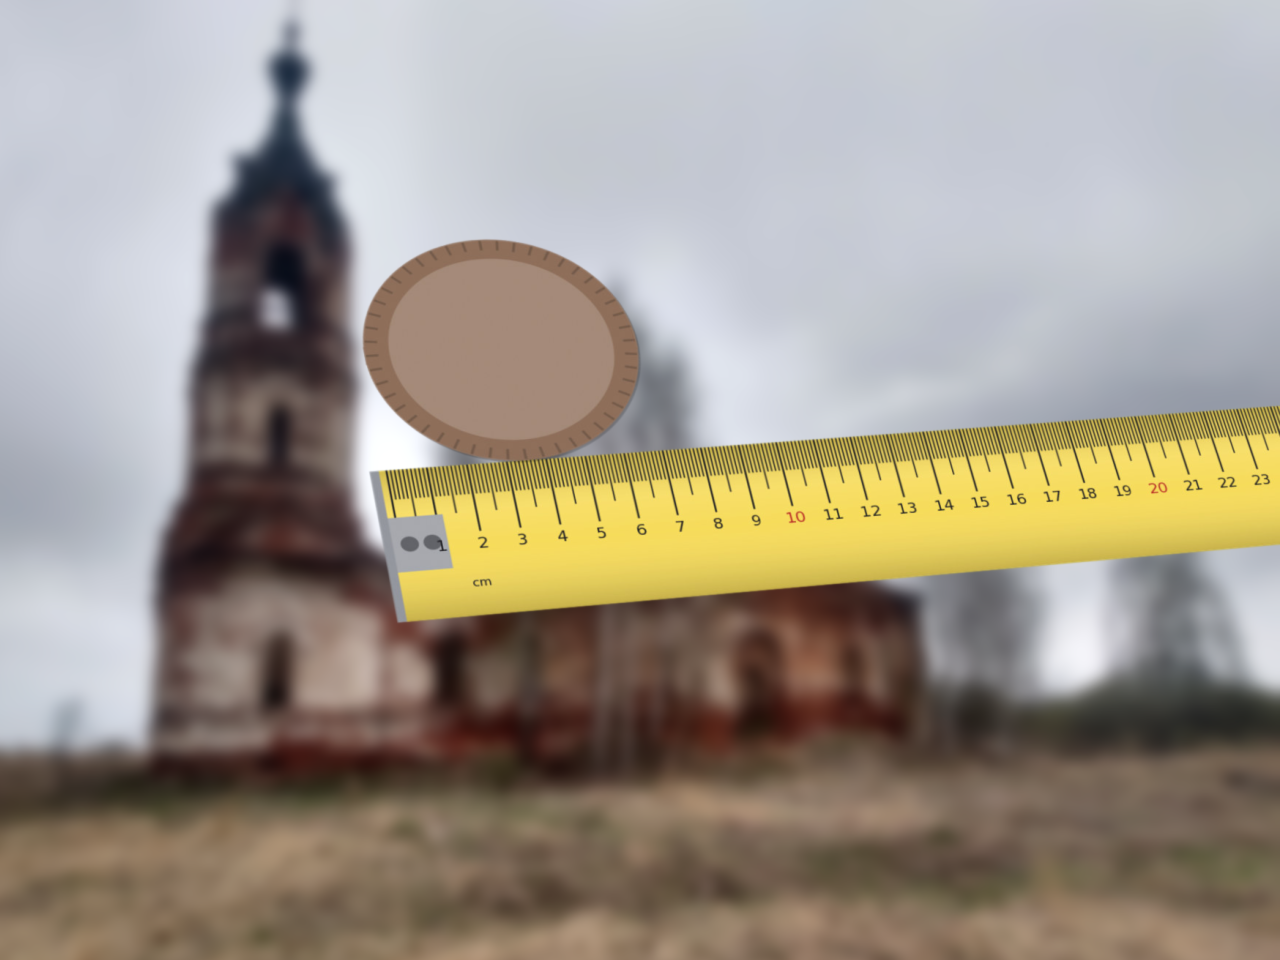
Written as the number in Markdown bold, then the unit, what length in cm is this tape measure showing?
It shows **7** cm
